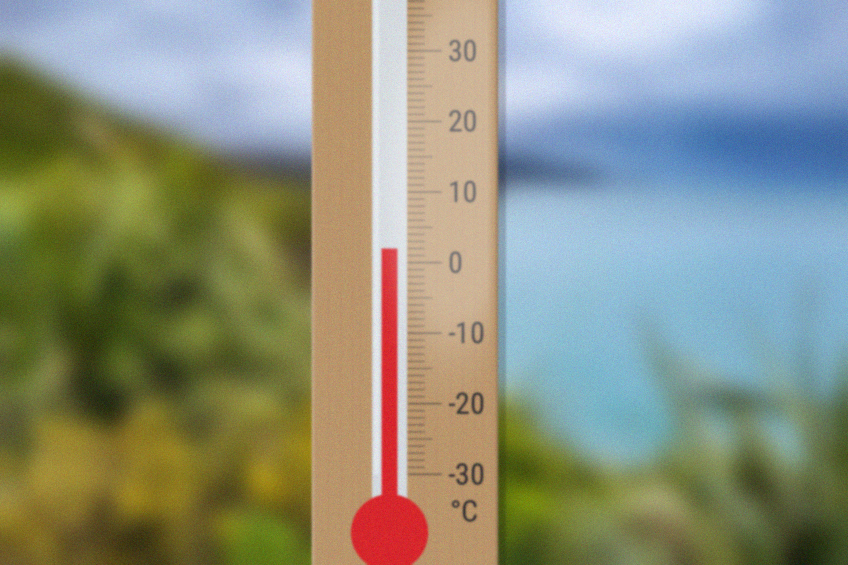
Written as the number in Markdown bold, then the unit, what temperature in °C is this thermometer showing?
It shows **2** °C
